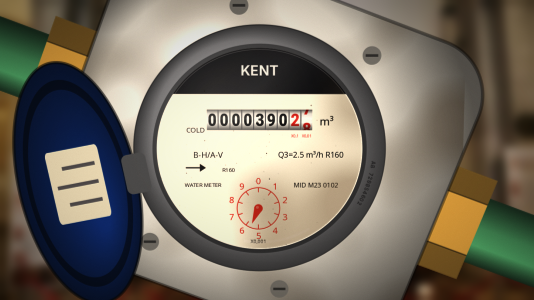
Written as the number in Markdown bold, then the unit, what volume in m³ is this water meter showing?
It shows **390.275** m³
